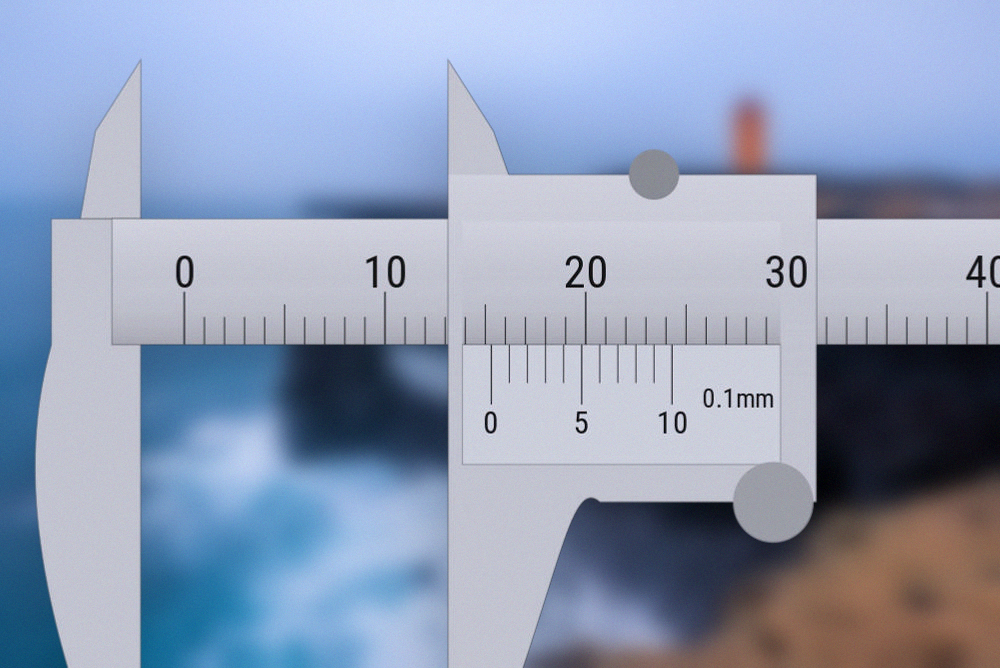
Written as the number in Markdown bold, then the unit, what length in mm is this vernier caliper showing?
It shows **15.3** mm
